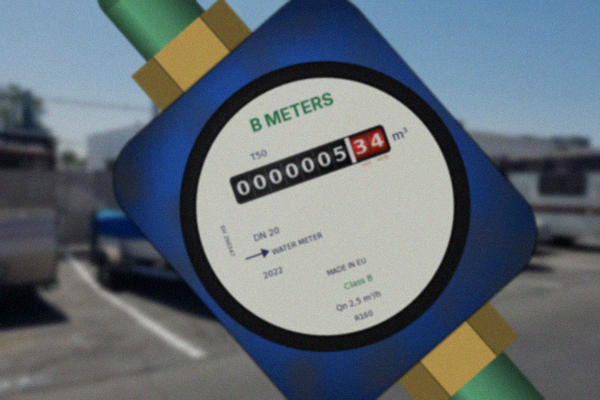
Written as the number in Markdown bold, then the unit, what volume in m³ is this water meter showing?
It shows **5.34** m³
